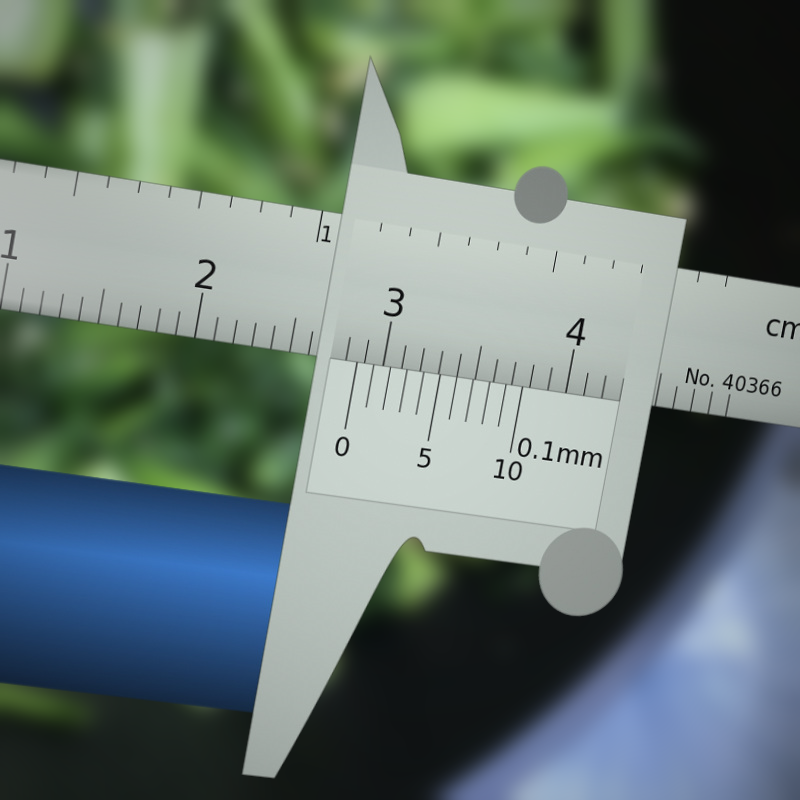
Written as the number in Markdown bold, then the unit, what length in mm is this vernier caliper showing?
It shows **28.6** mm
